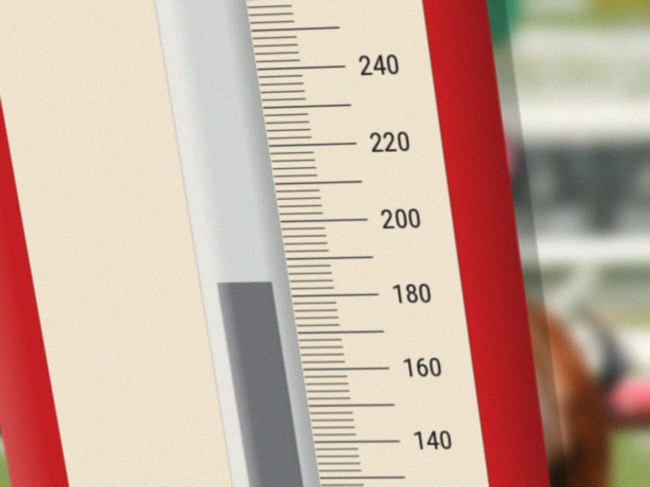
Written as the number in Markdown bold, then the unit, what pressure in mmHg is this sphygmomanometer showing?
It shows **184** mmHg
